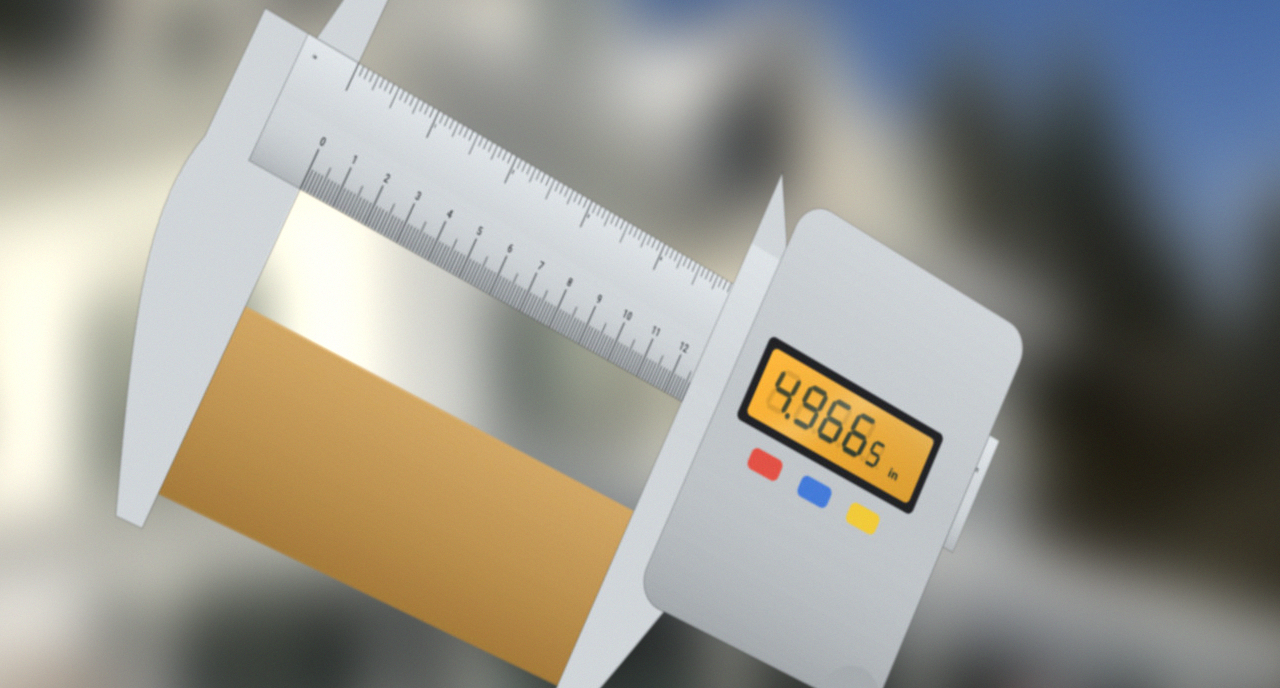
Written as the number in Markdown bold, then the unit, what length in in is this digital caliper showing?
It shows **4.9665** in
